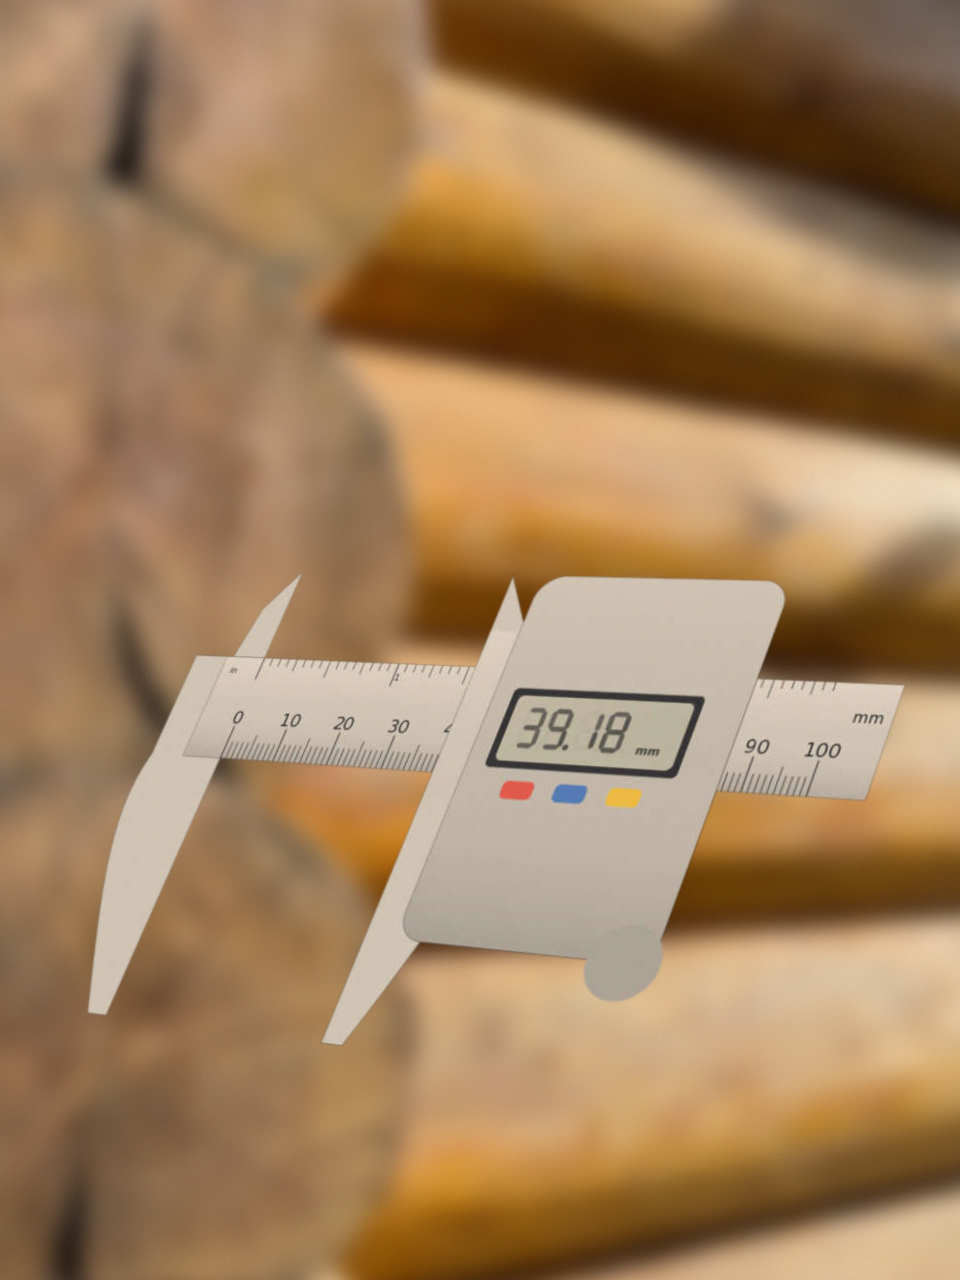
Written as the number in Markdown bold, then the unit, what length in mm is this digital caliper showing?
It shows **39.18** mm
